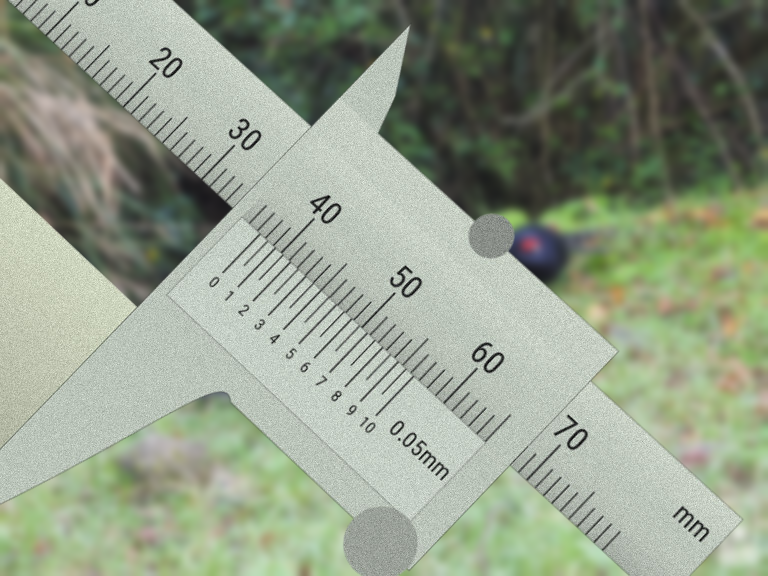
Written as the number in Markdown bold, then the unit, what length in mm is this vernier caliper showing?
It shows **37.4** mm
